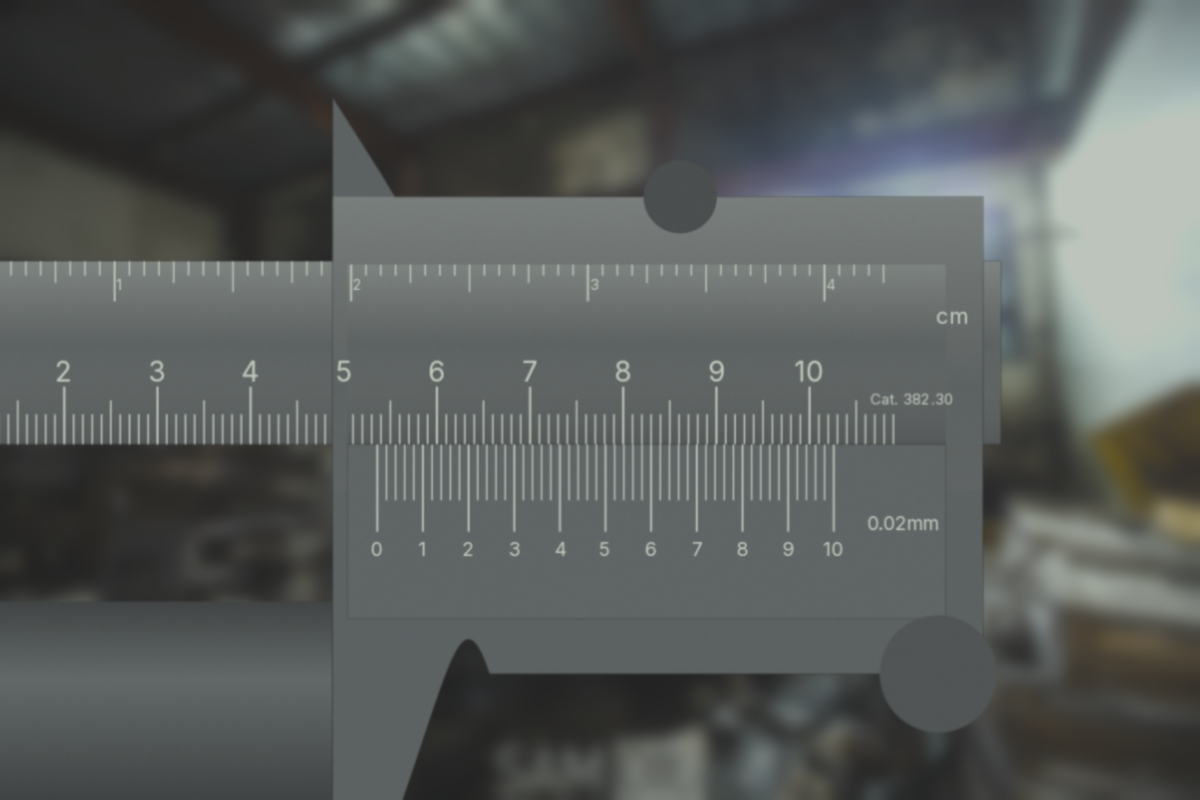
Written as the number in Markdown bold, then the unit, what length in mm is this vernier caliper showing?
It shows **53.6** mm
